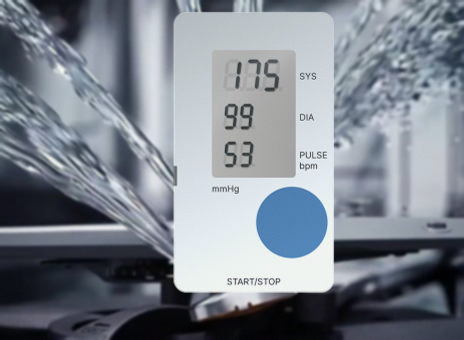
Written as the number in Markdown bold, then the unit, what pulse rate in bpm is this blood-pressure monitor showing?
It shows **53** bpm
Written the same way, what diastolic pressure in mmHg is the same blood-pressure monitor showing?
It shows **99** mmHg
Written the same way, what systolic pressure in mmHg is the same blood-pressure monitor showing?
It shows **175** mmHg
